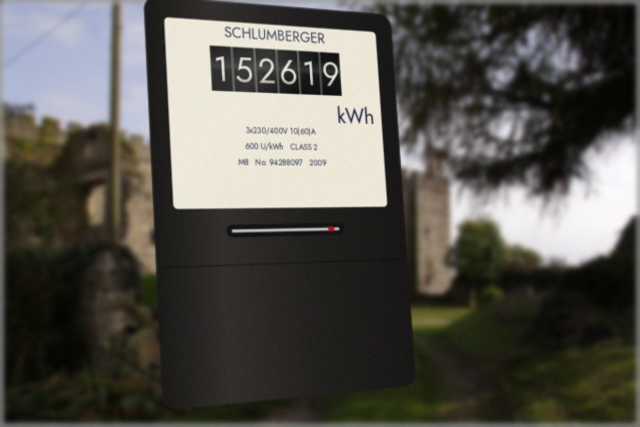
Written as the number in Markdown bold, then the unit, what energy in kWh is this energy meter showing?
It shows **152619** kWh
